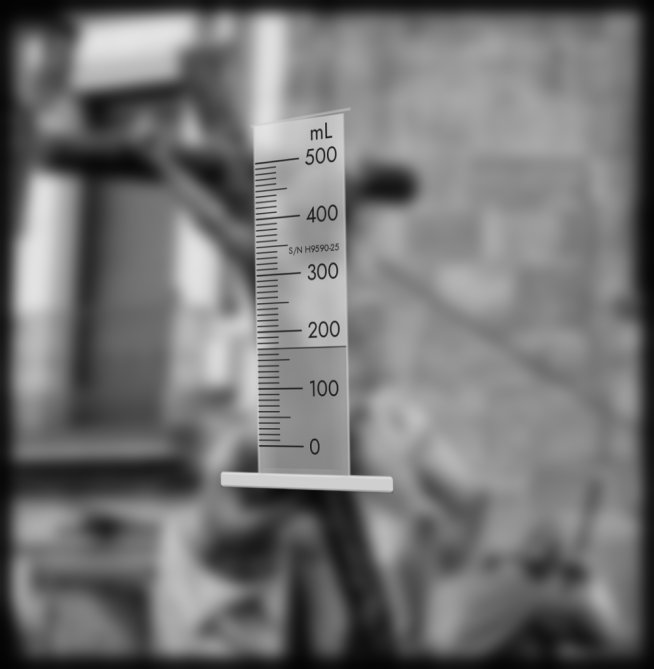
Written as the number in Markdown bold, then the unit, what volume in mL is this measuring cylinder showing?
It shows **170** mL
